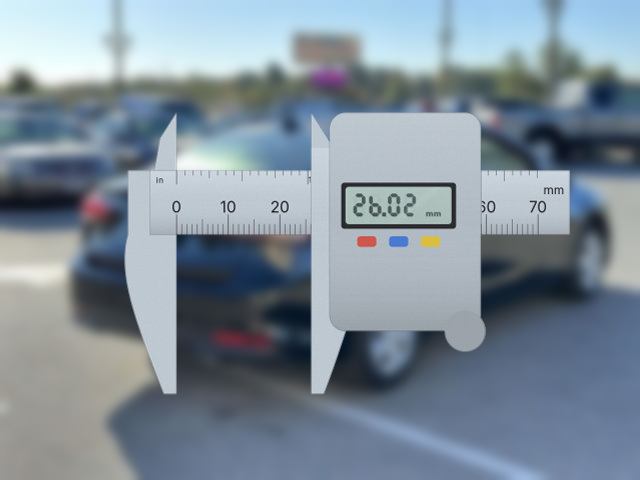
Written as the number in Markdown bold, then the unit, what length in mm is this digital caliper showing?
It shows **26.02** mm
